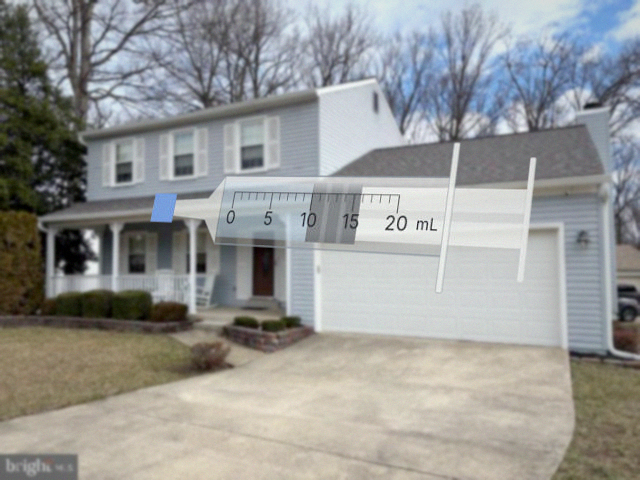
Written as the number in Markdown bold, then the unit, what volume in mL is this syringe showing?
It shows **10** mL
